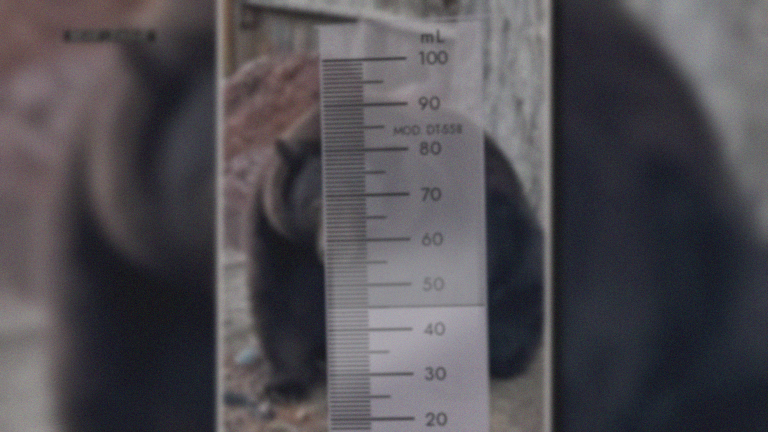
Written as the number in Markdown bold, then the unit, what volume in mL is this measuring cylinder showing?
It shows **45** mL
